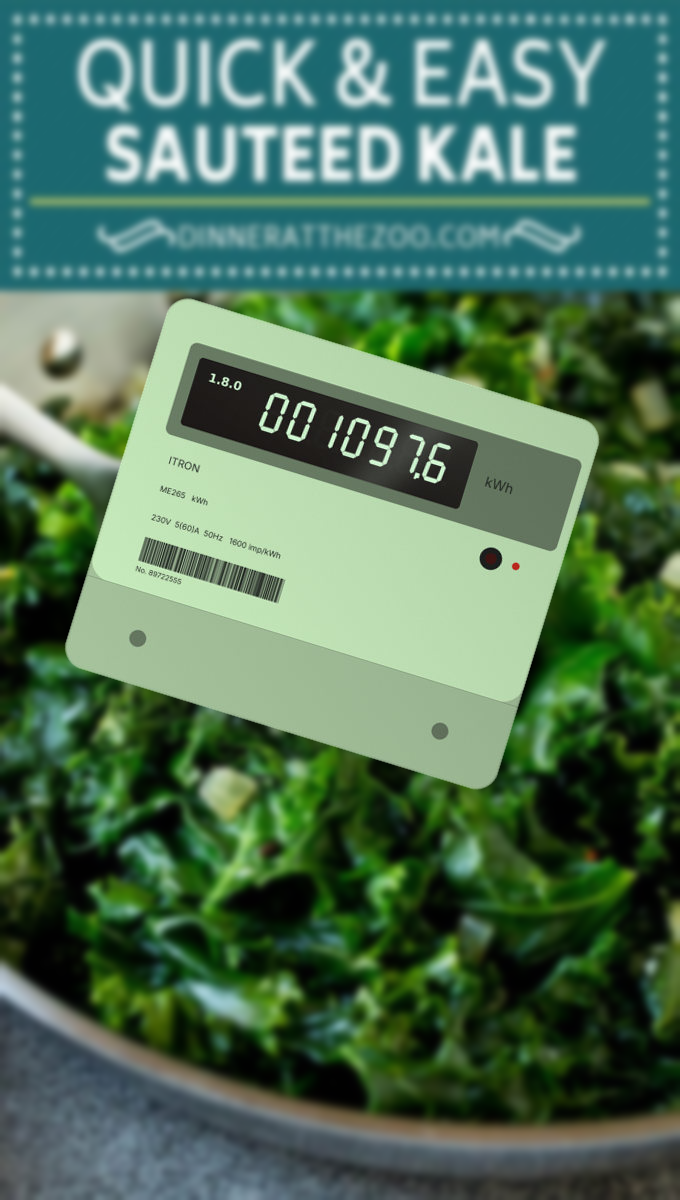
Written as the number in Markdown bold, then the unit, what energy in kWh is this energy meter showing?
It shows **1097.6** kWh
